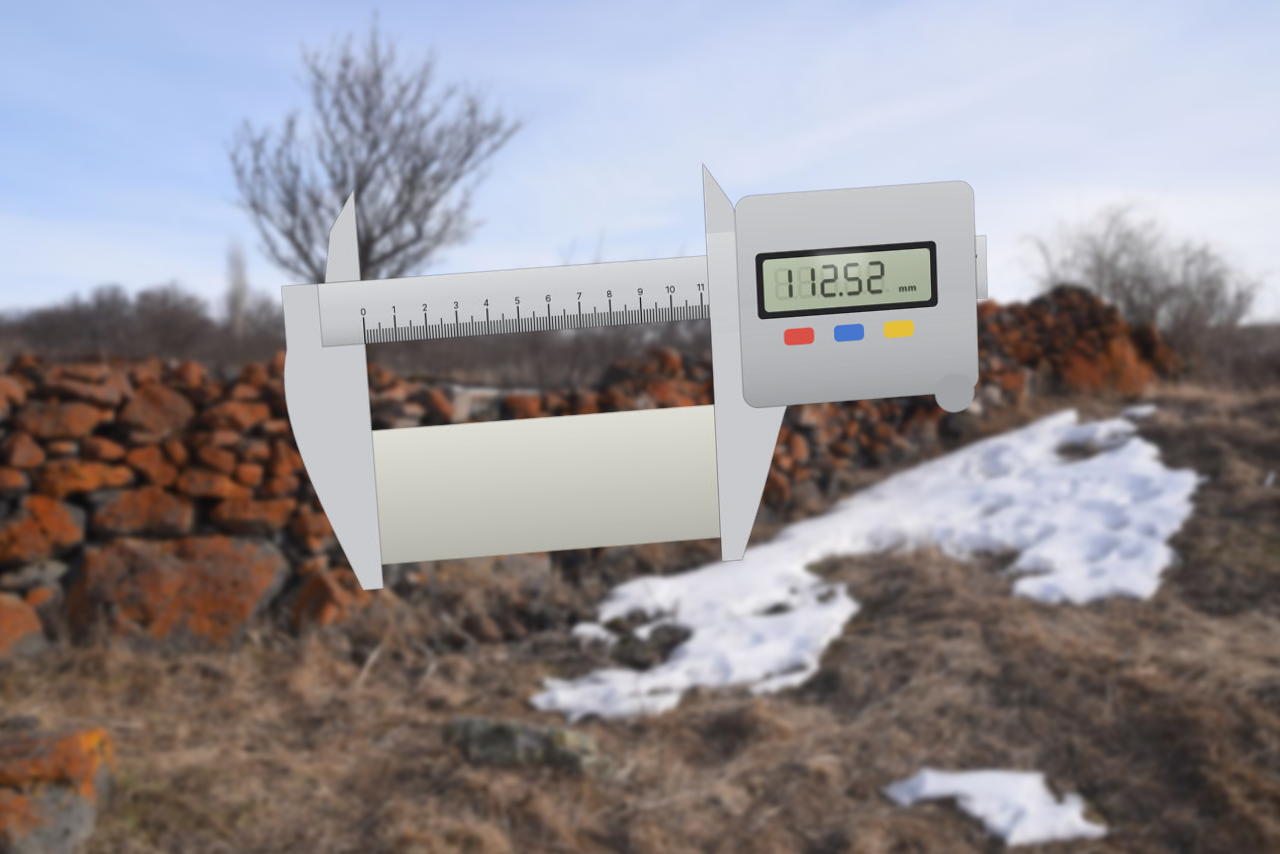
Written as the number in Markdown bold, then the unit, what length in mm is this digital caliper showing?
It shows **112.52** mm
